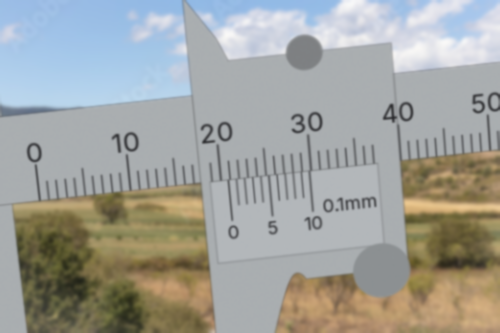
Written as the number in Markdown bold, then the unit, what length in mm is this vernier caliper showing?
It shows **20.8** mm
